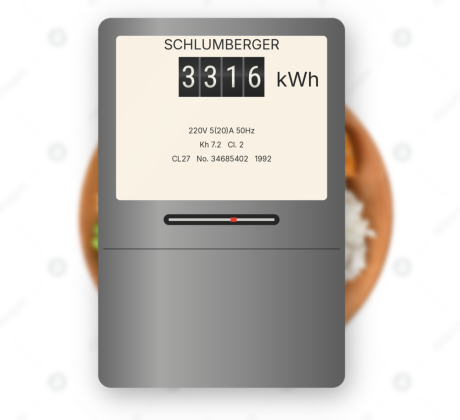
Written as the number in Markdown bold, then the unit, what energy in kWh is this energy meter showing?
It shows **3316** kWh
